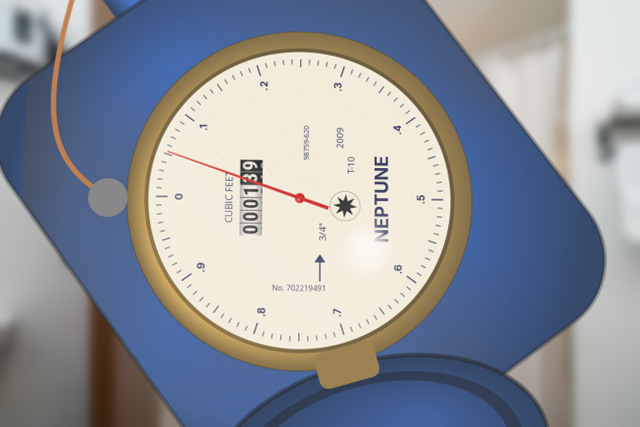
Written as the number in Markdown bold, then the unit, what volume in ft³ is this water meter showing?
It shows **139.05** ft³
